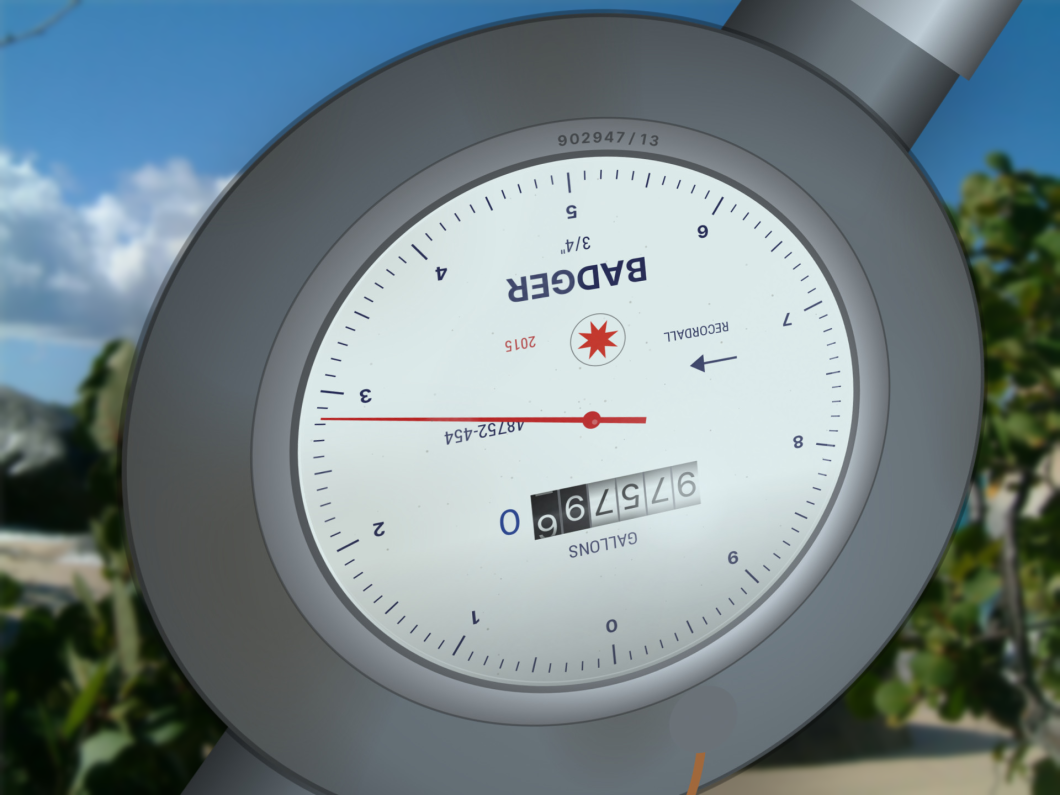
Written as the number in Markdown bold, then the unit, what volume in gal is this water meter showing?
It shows **9757962.8** gal
